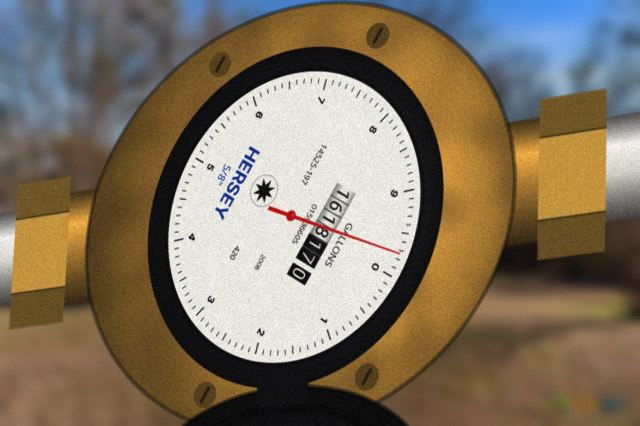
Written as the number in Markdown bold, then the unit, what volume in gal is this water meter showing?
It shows **1618169.7** gal
